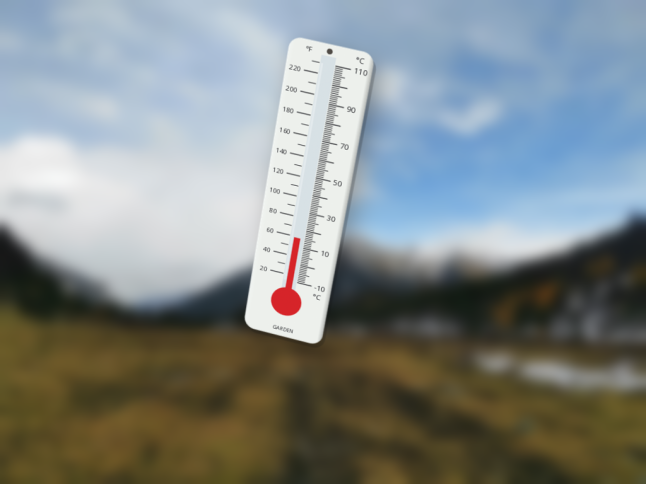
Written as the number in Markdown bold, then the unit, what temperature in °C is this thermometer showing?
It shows **15** °C
